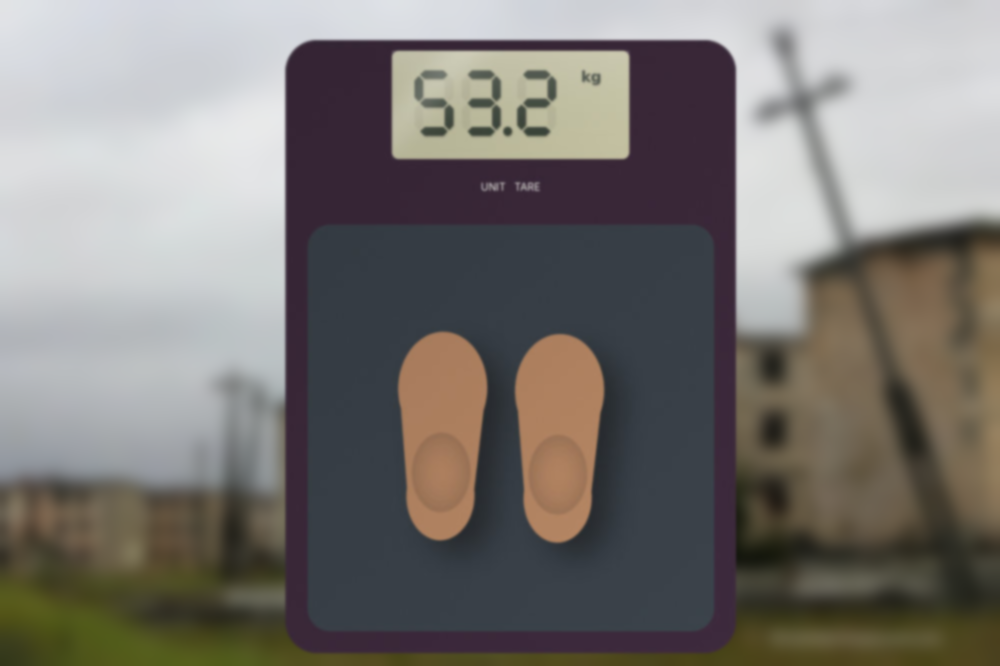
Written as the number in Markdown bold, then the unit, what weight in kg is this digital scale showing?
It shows **53.2** kg
